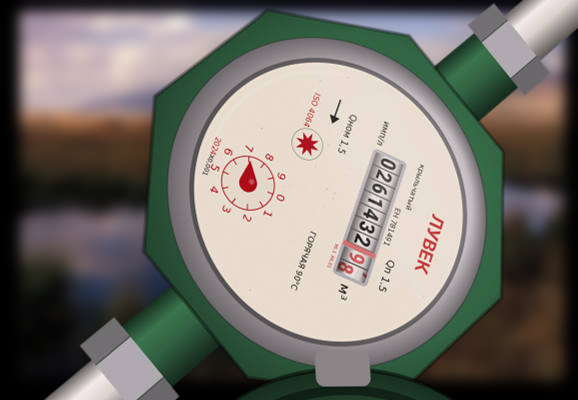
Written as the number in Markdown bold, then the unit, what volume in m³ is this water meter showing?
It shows **261432.977** m³
